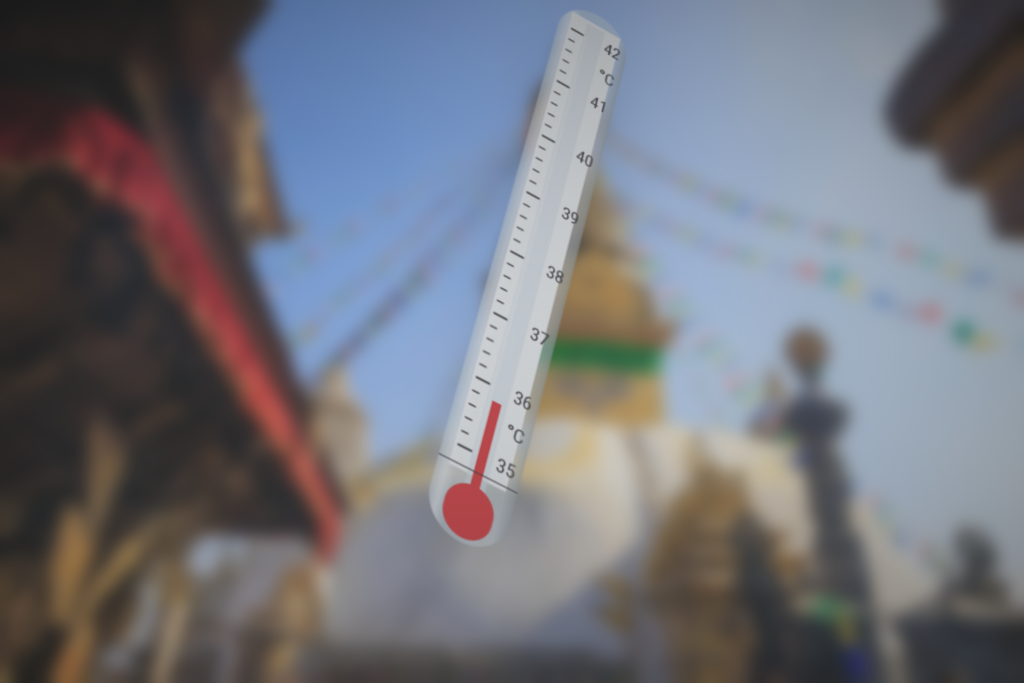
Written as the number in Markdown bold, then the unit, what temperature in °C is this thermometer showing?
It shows **35.8** °C
